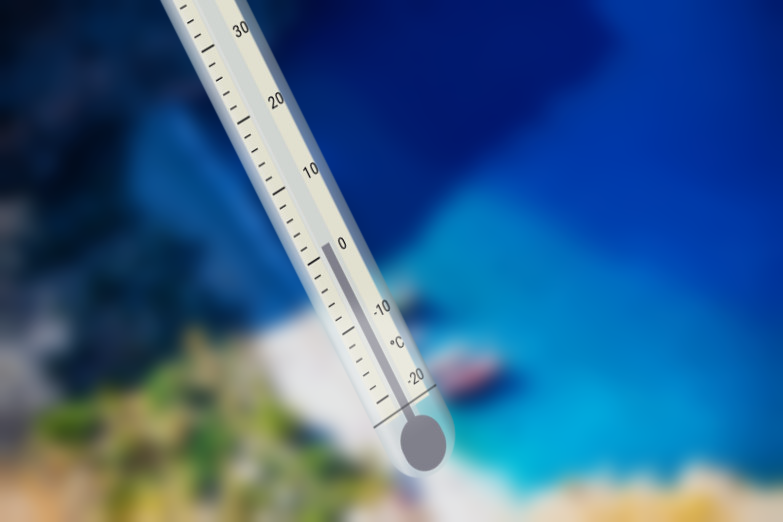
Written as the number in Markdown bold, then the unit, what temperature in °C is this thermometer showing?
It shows **1** °C
